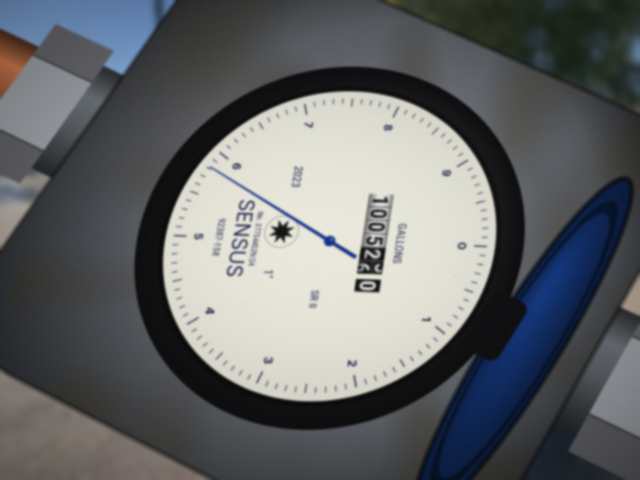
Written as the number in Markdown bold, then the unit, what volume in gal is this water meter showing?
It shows **1005255.8** gal
